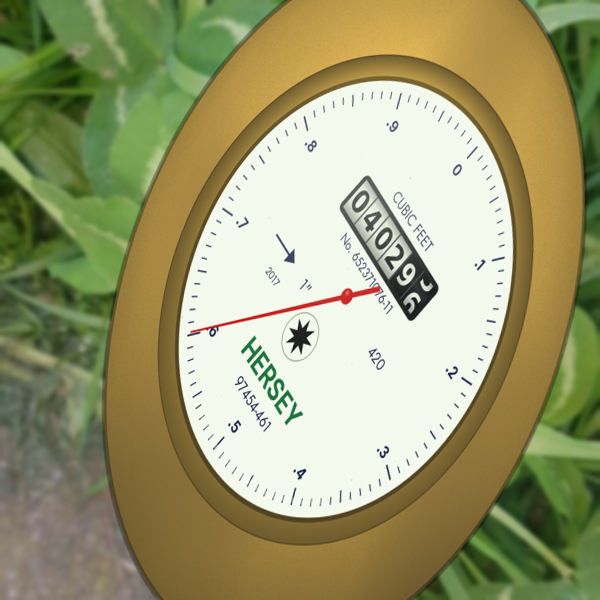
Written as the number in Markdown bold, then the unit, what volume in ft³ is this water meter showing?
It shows **40295.60** ft³
